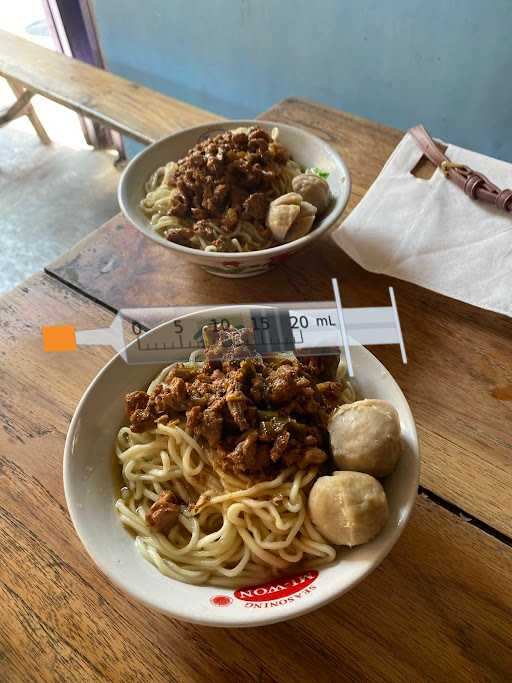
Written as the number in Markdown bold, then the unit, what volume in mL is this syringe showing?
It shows **14** mL
